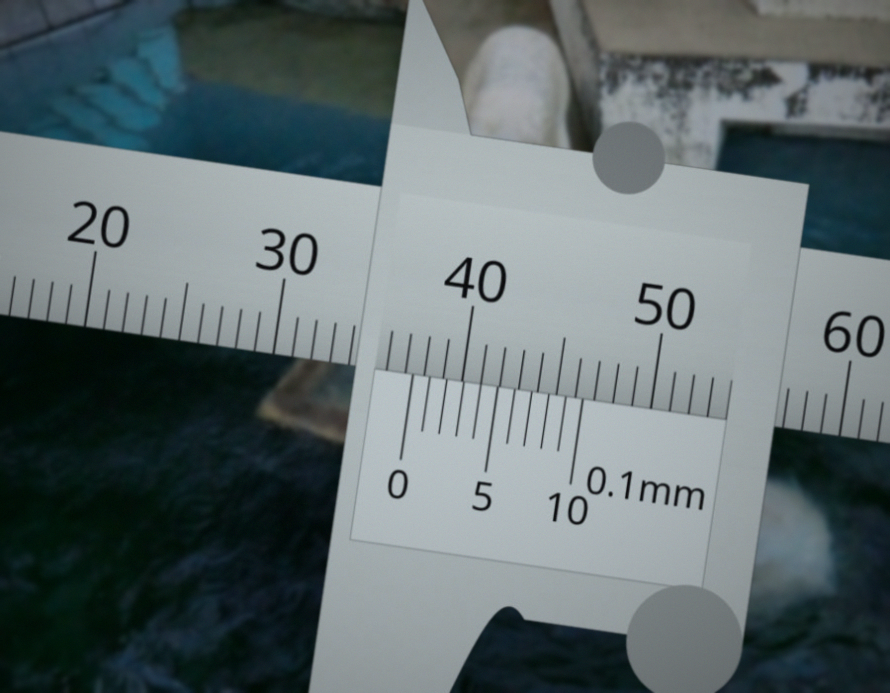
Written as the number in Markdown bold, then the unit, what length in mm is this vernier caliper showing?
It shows **37.4** mm
